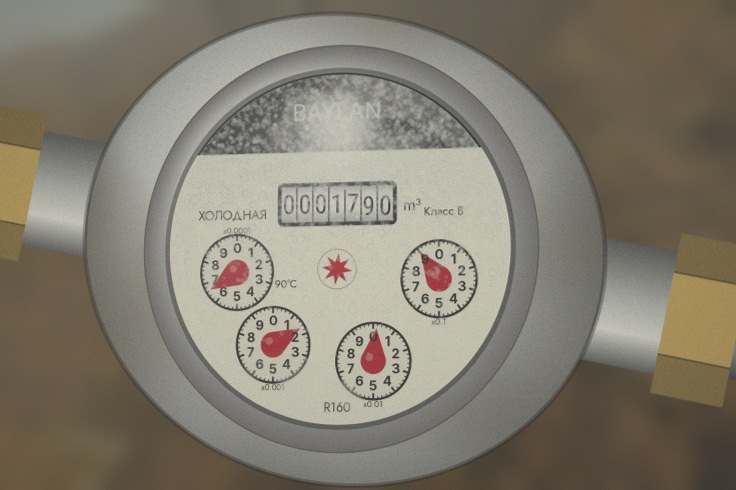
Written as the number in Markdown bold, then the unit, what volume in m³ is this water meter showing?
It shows **1789.9016** m³
